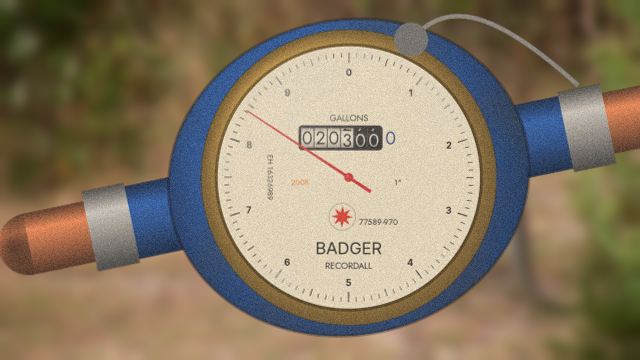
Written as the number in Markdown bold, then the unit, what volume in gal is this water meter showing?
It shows **202998.4** gal
